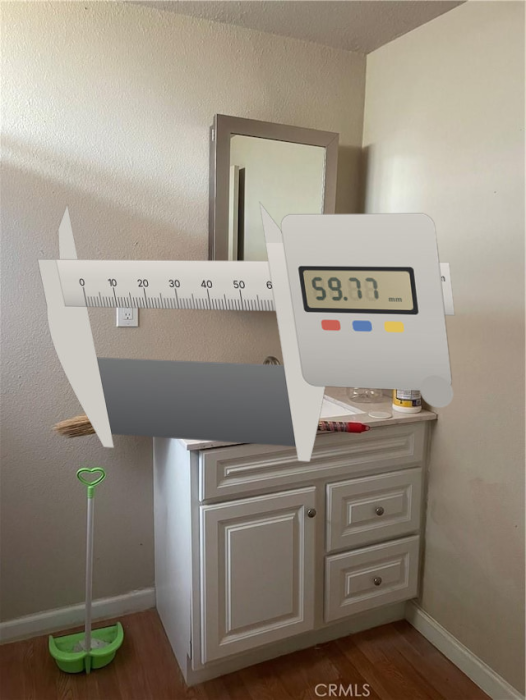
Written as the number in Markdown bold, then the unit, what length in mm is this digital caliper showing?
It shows **59.77** mm
